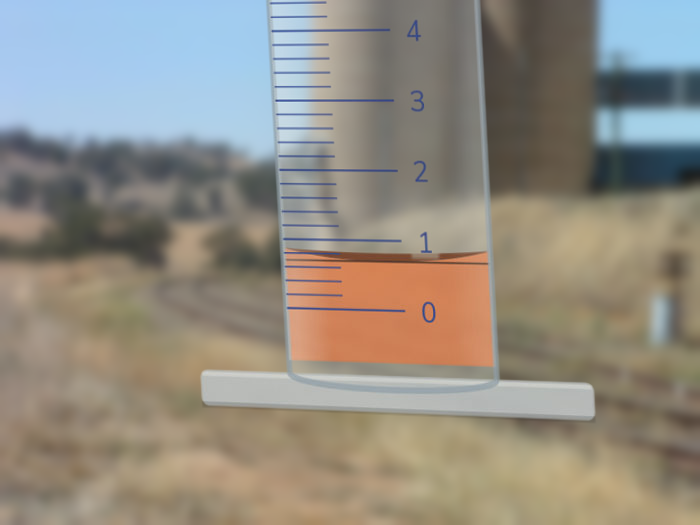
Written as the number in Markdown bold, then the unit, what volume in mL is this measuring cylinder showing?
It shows **0.7** mL
